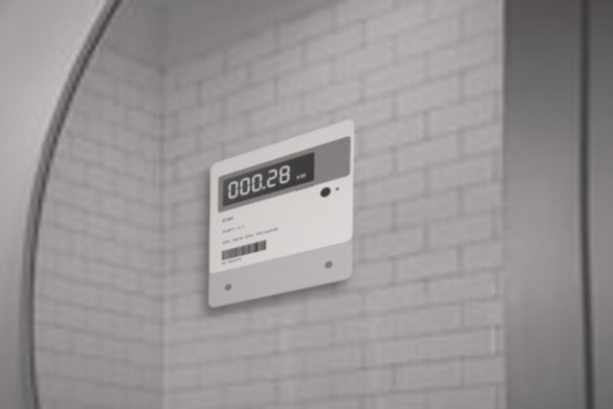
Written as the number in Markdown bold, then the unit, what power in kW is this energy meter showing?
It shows **0.28** kW
